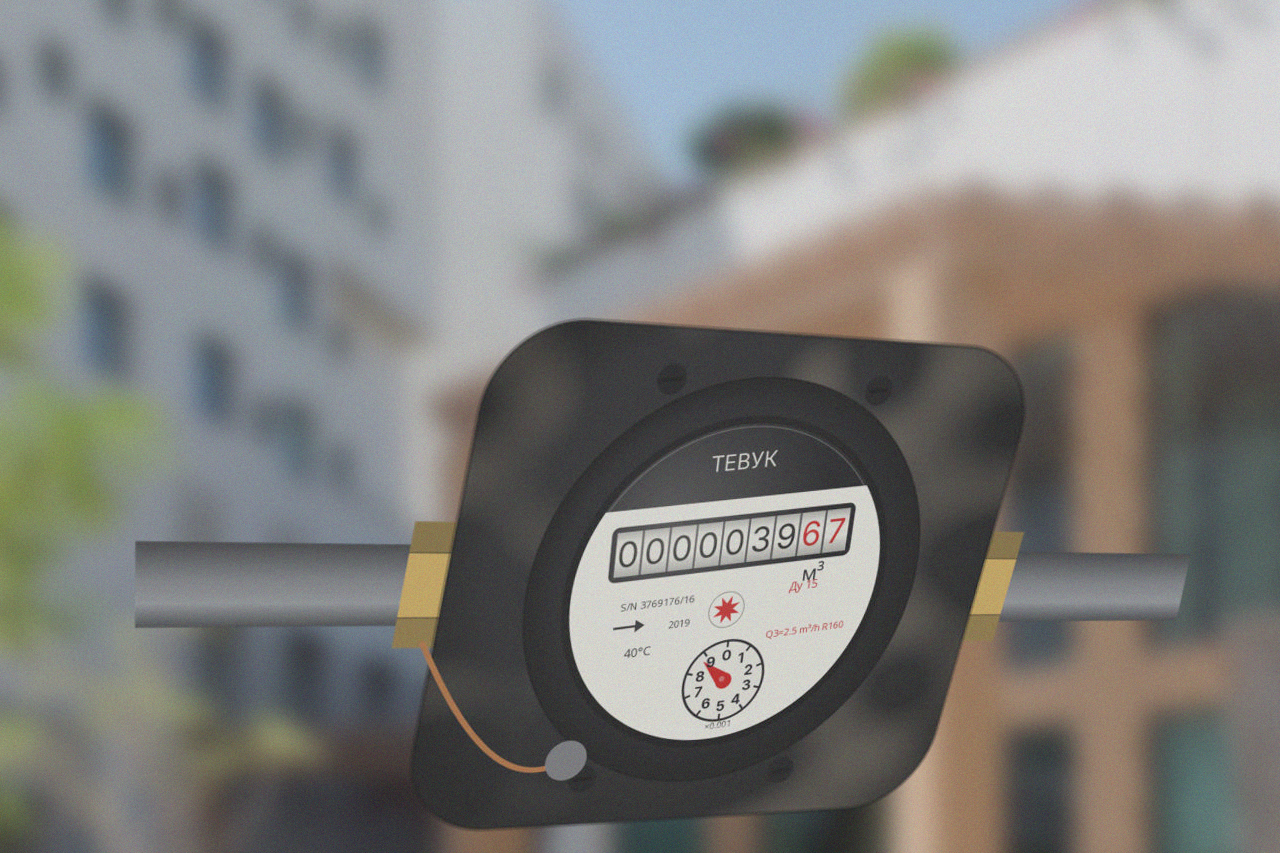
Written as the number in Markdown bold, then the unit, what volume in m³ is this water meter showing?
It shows **39.678** m³
